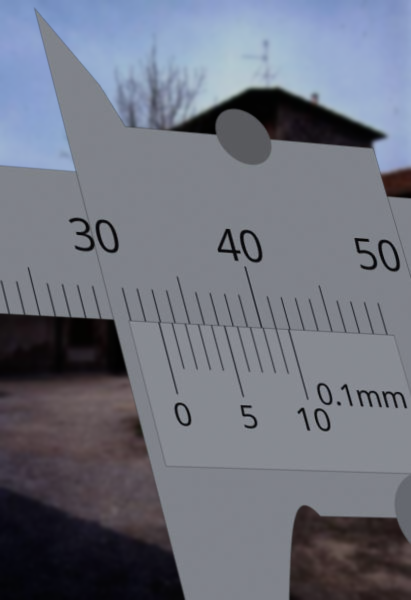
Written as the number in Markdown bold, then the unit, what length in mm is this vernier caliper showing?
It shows **32.9** mm
